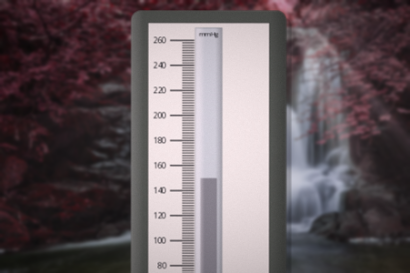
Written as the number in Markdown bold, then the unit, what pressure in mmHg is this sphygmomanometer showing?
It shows **150** mmHg
